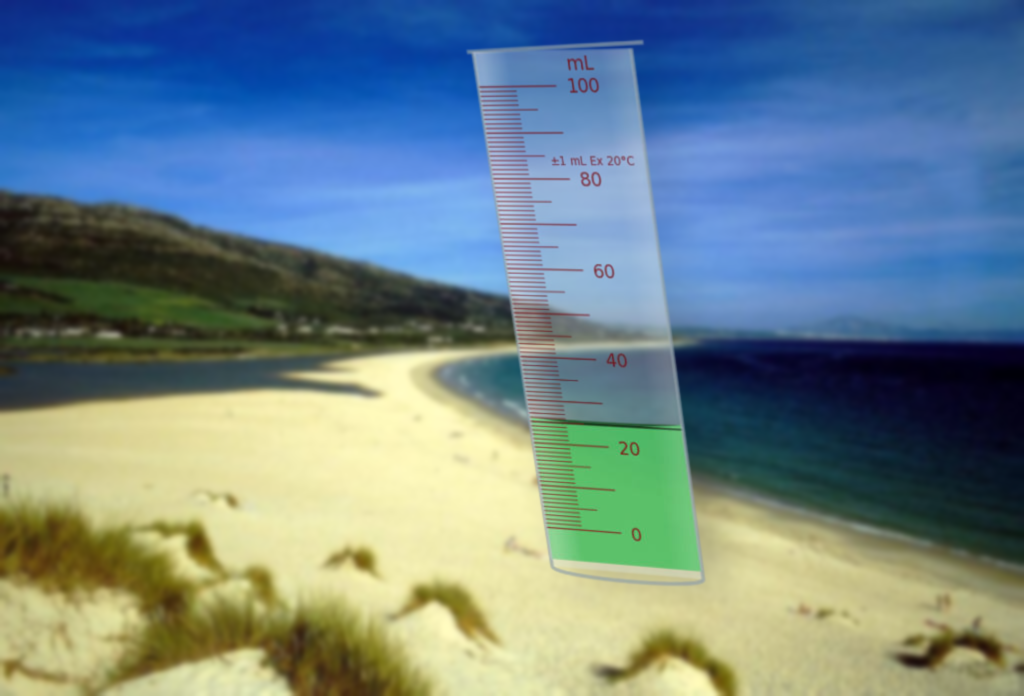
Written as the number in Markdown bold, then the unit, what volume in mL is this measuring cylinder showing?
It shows **25** mL
